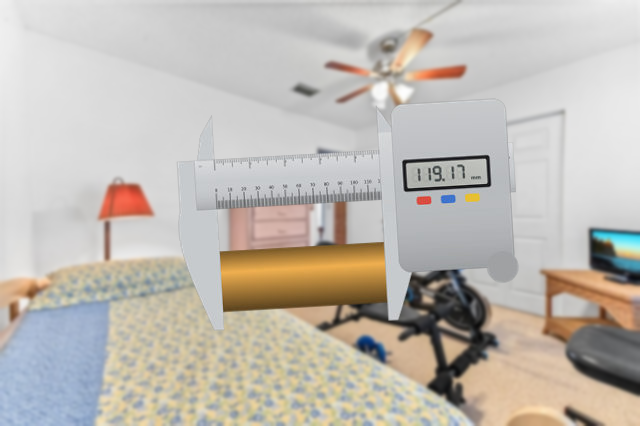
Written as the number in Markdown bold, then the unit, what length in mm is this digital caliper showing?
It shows **119.17** mm
